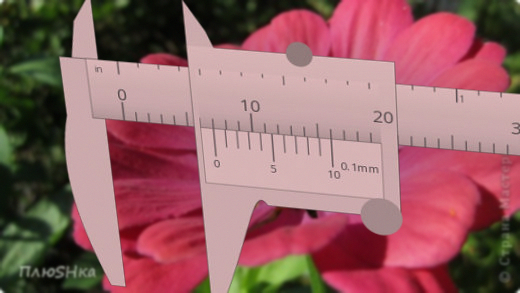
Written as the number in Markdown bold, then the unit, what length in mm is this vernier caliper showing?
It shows **7.0** mm
